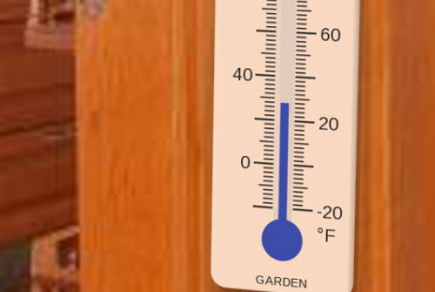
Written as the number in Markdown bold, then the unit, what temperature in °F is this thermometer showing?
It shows **28** °F
